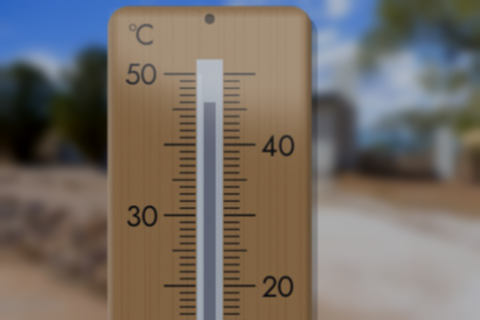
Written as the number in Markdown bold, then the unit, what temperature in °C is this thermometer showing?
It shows **46** °C
